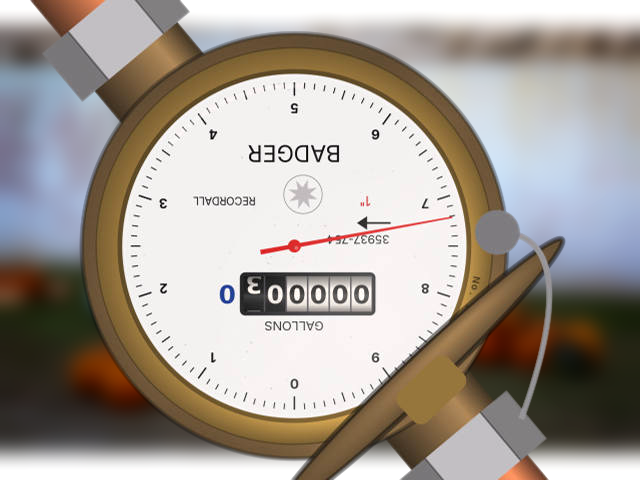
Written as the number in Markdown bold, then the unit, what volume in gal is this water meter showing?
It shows **27.2** gal
